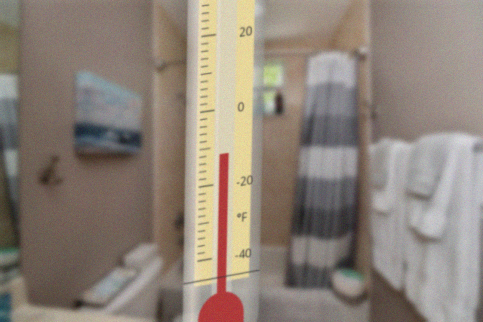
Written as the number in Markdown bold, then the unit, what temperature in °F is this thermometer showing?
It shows **-12** °F
